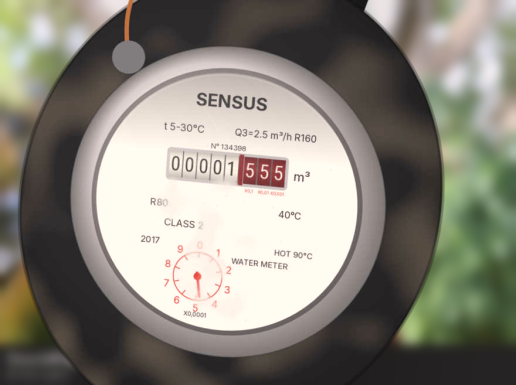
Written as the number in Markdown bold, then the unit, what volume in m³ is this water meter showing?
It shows **1.5554** m³
